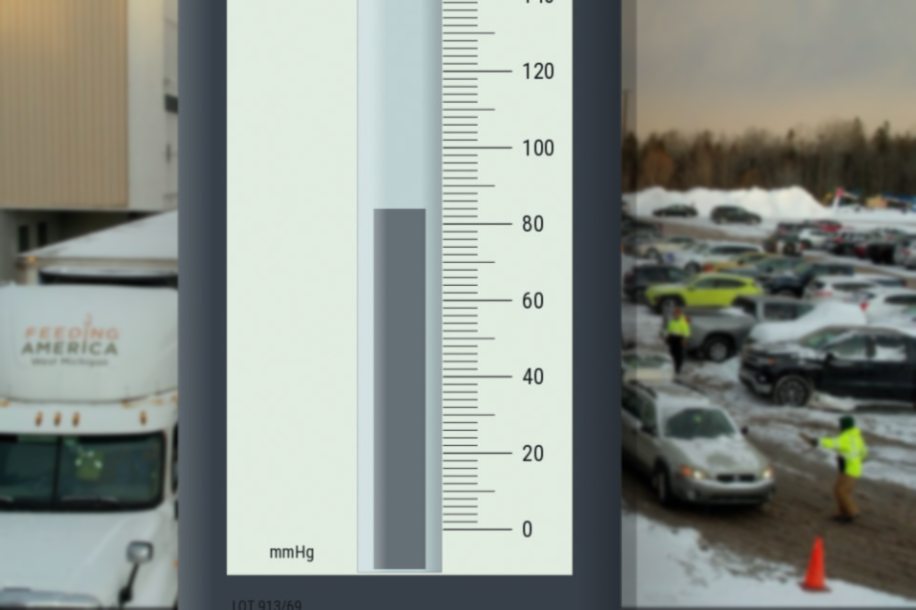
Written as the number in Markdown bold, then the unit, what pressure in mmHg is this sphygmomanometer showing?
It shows **84** mmHg
